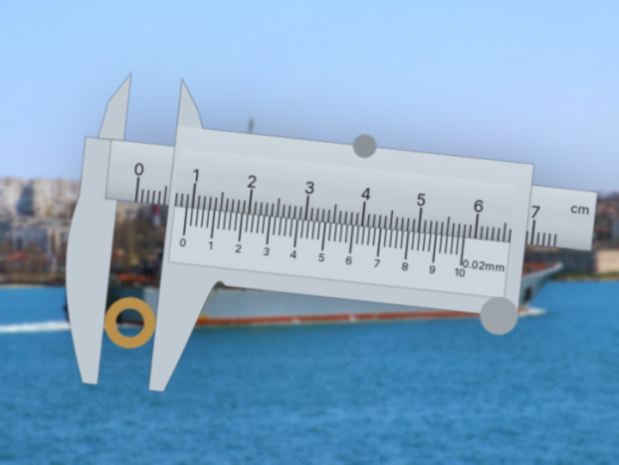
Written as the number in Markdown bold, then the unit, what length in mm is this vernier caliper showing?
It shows **9.0** mm
